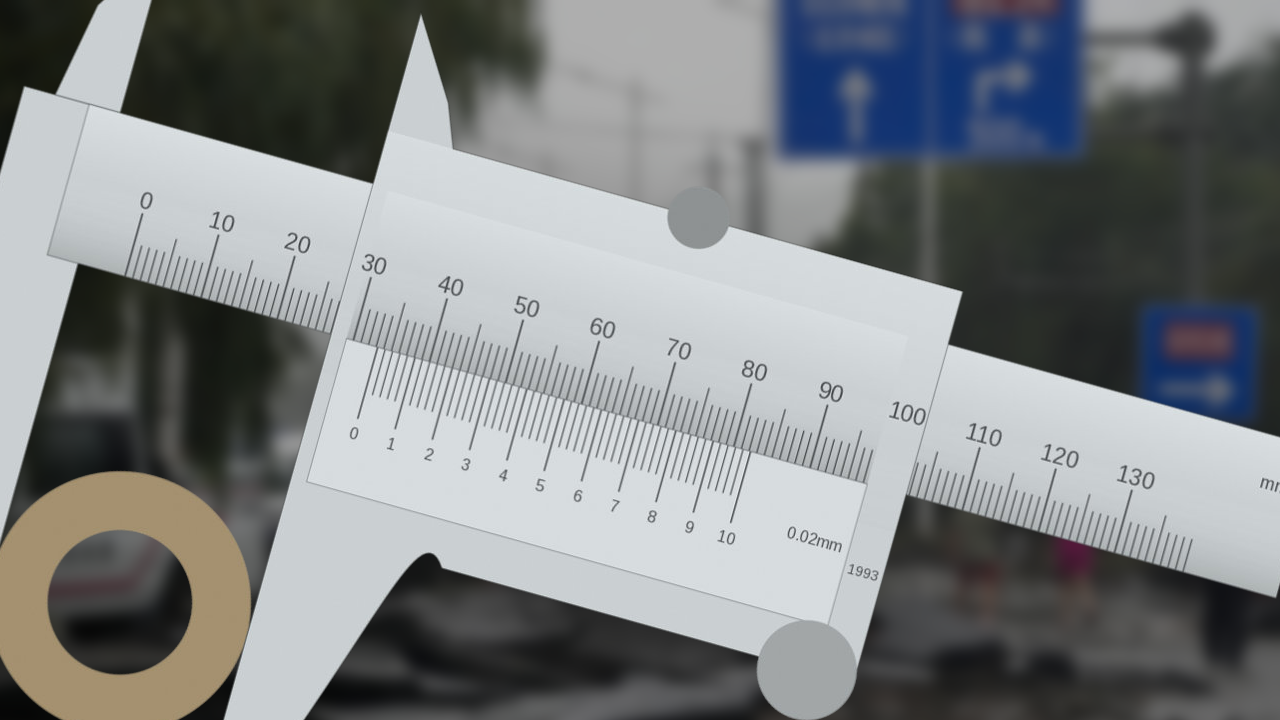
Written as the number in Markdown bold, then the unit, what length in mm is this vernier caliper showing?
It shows **33.2** mm
